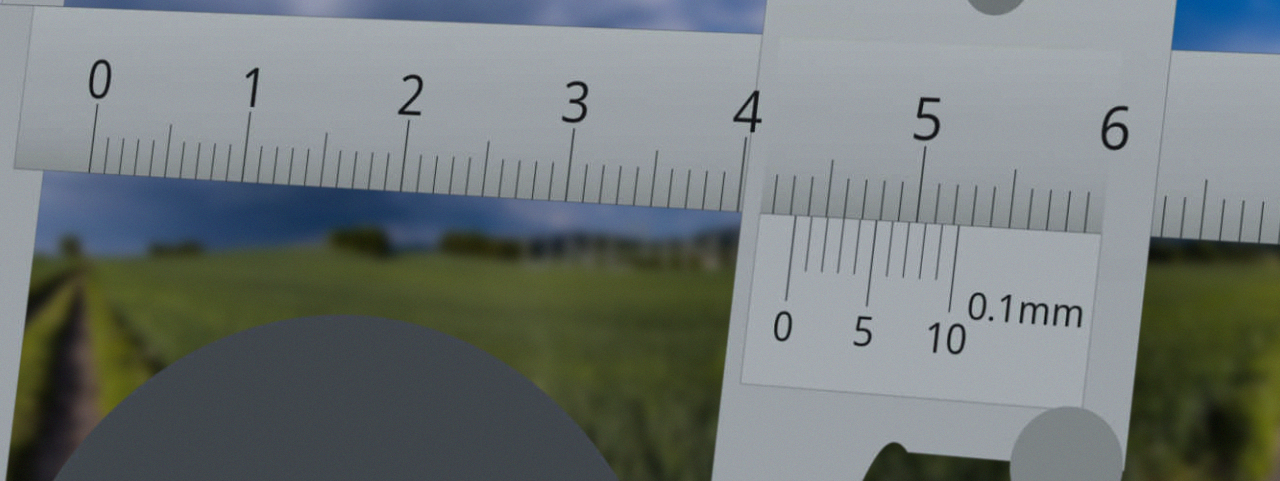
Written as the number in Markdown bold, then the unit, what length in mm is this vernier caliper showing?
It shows **43.3** mm
